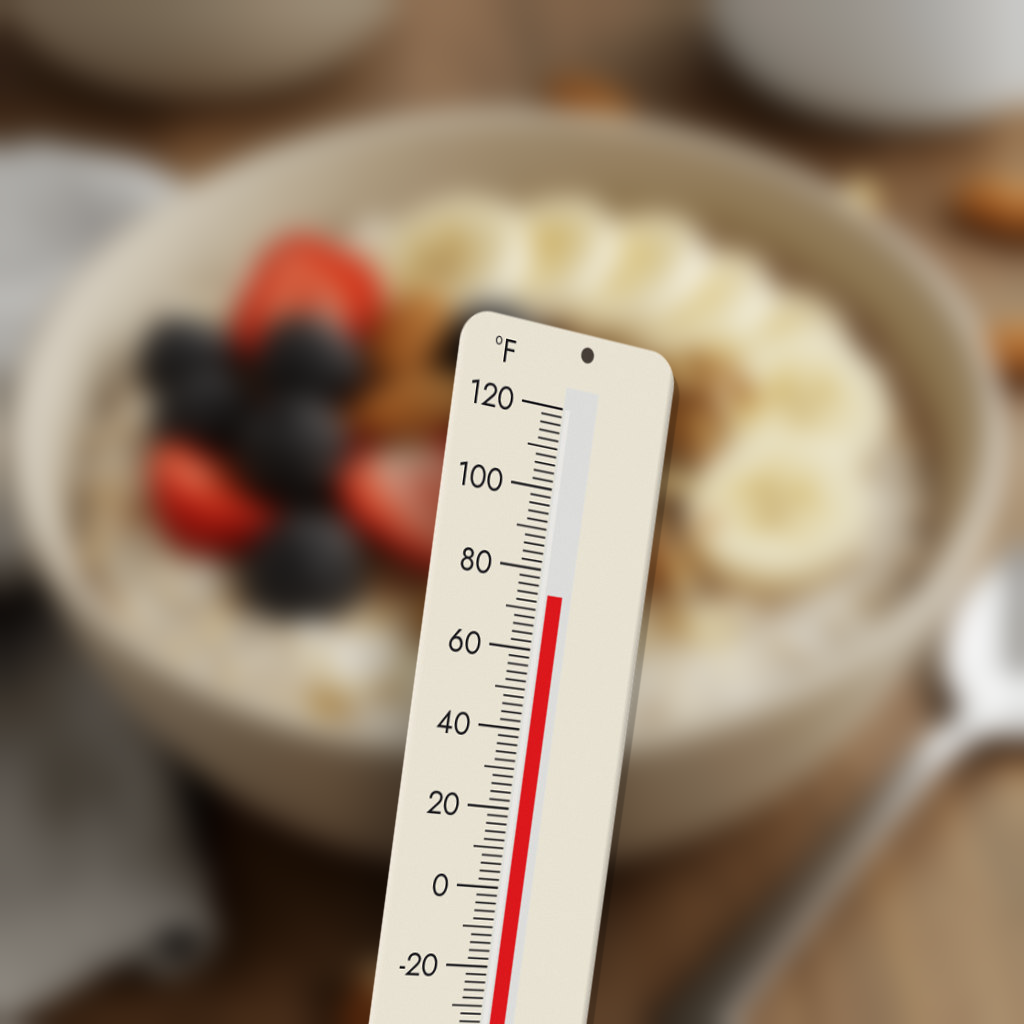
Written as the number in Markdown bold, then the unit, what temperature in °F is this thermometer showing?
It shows **74** °F
